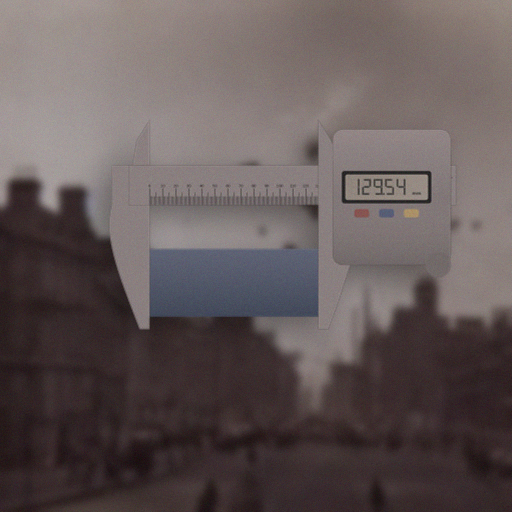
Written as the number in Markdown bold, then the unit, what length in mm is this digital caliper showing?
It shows **129.54** mm
